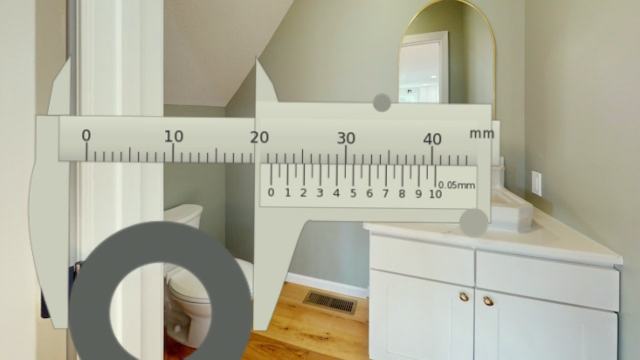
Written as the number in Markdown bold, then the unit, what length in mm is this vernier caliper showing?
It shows **21.4** mm
